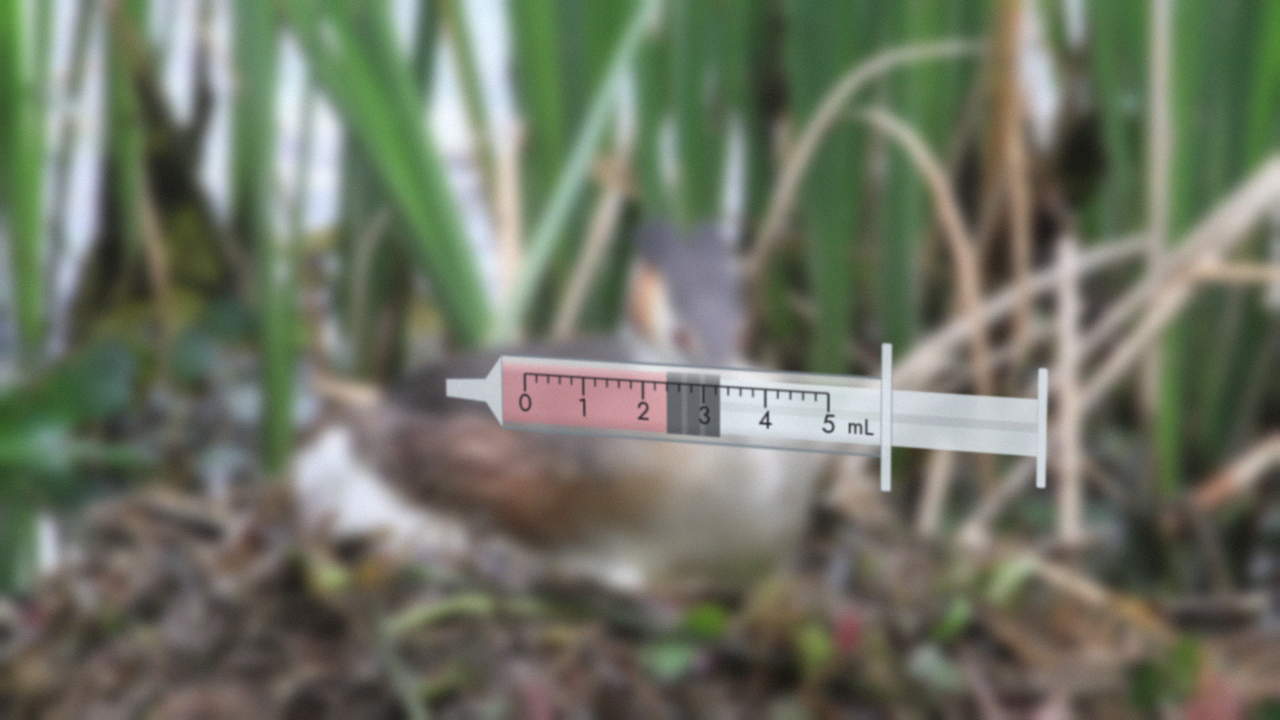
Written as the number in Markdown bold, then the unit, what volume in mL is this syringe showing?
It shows **2.4** mL
